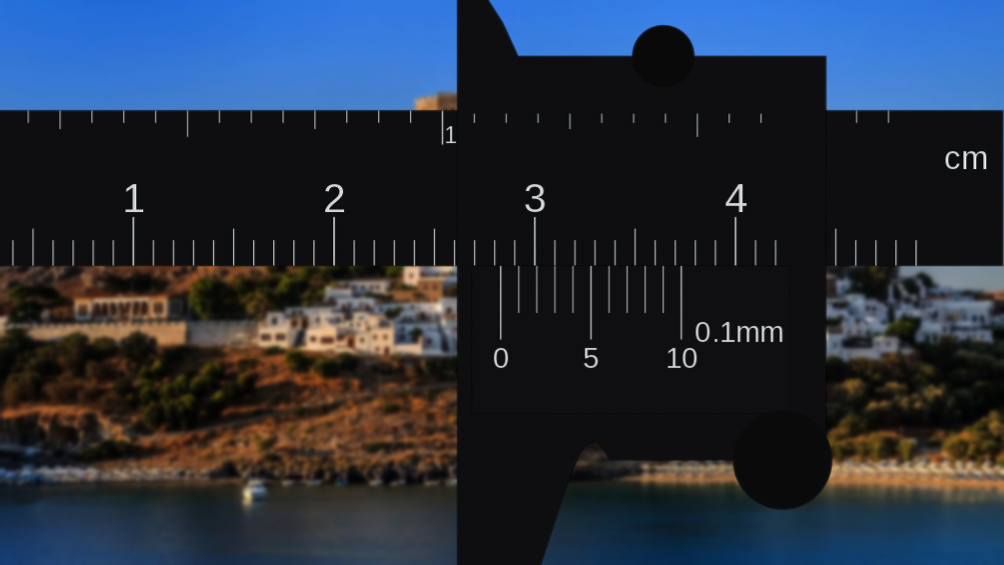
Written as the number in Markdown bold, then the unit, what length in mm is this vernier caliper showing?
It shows **28.3** mm
